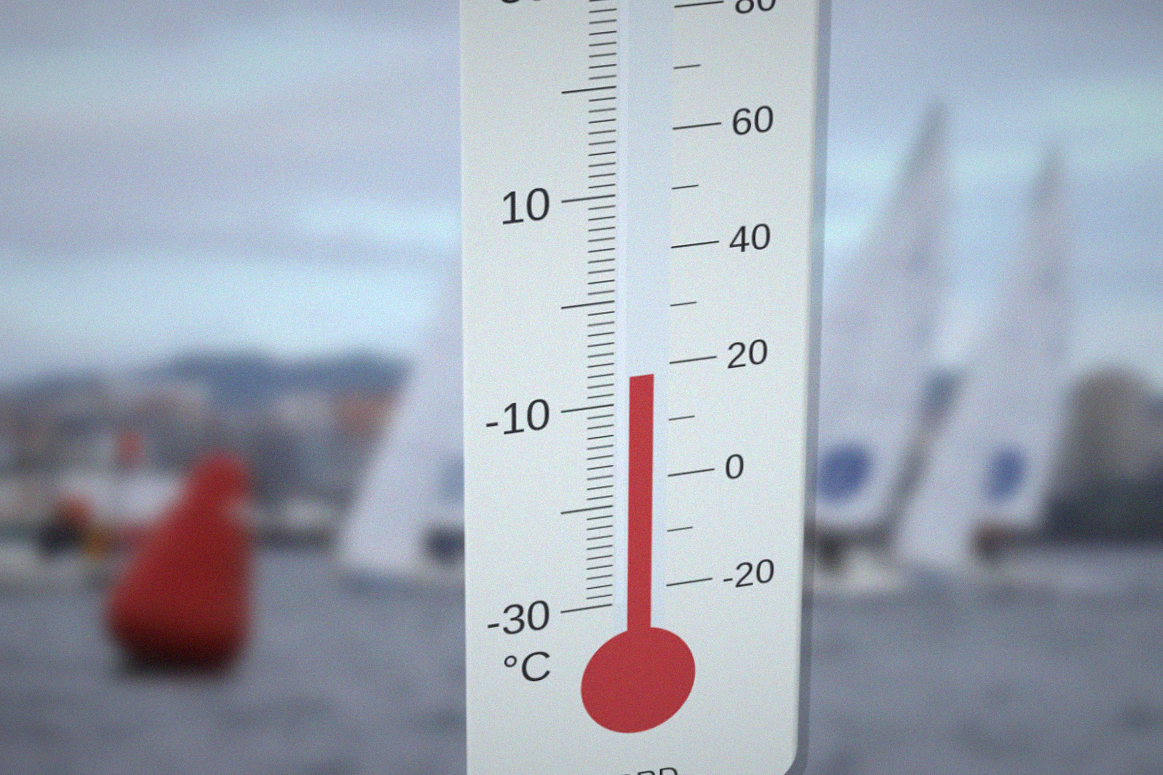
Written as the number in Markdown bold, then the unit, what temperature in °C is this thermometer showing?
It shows **-7.5** °C
